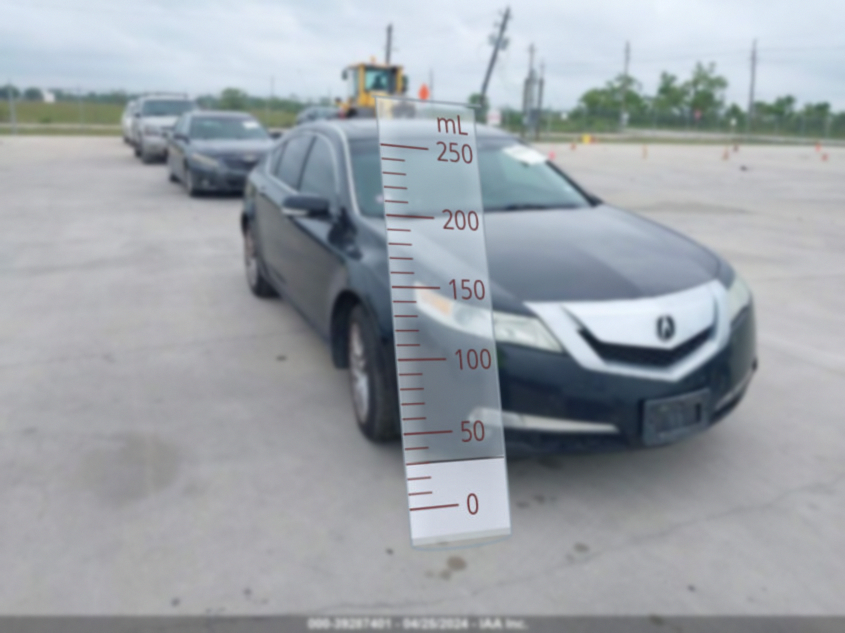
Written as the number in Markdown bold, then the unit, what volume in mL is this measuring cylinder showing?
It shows **30** mL
